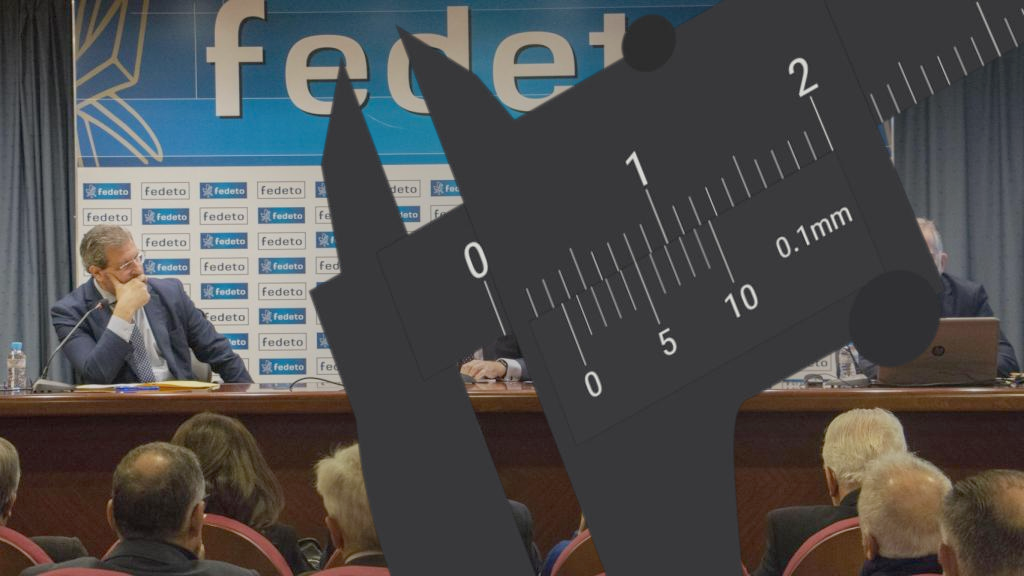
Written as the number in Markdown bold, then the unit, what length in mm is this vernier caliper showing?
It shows **3.5** mm
